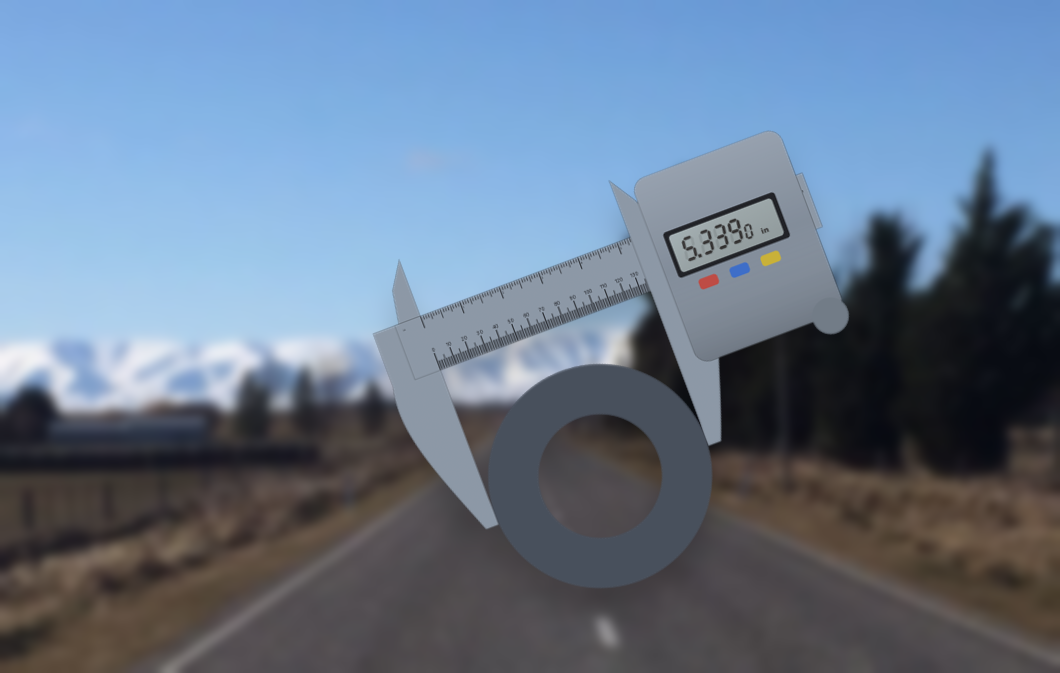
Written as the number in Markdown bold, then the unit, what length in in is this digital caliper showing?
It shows **5.3390** in
